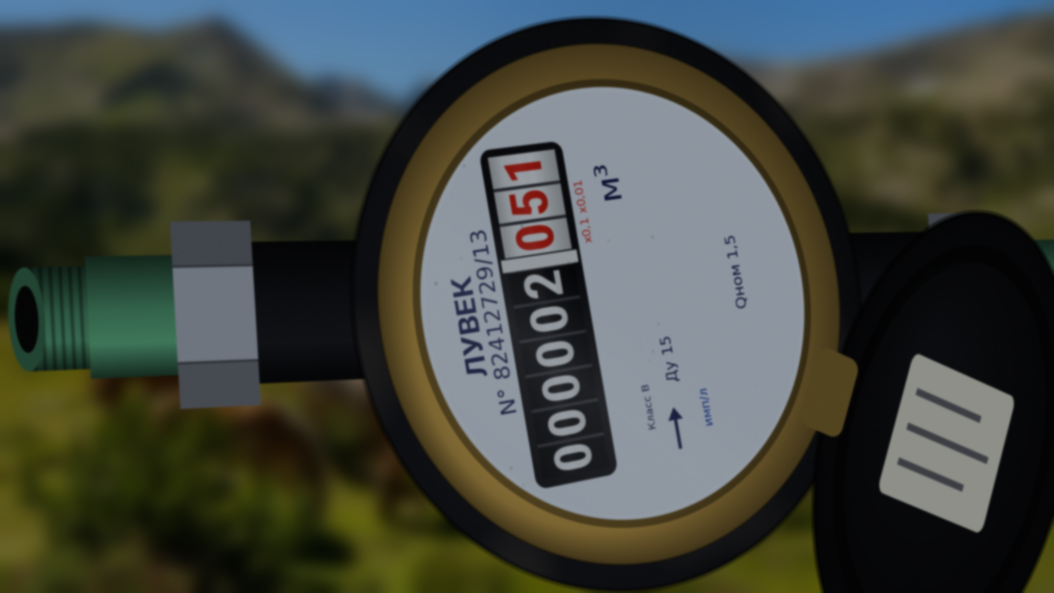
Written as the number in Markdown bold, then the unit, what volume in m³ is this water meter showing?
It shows **2.051** m³
